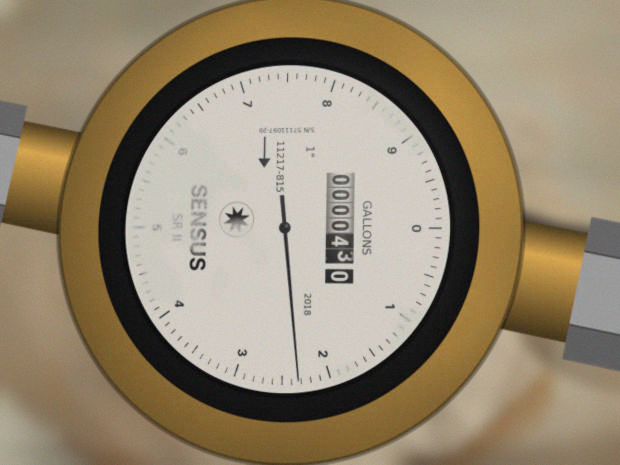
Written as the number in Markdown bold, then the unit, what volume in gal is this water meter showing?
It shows **432.3** gal
